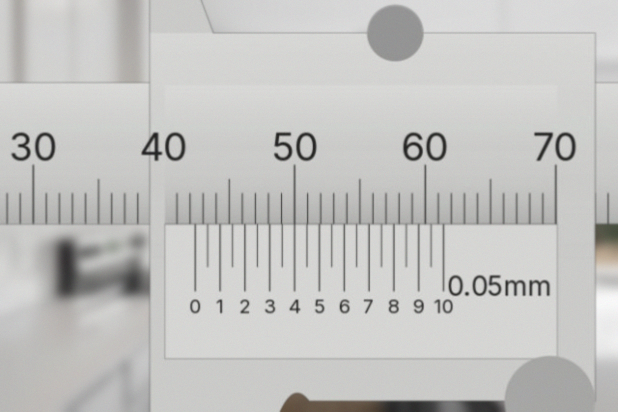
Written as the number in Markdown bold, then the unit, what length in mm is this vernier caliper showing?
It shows **42.4** mm
